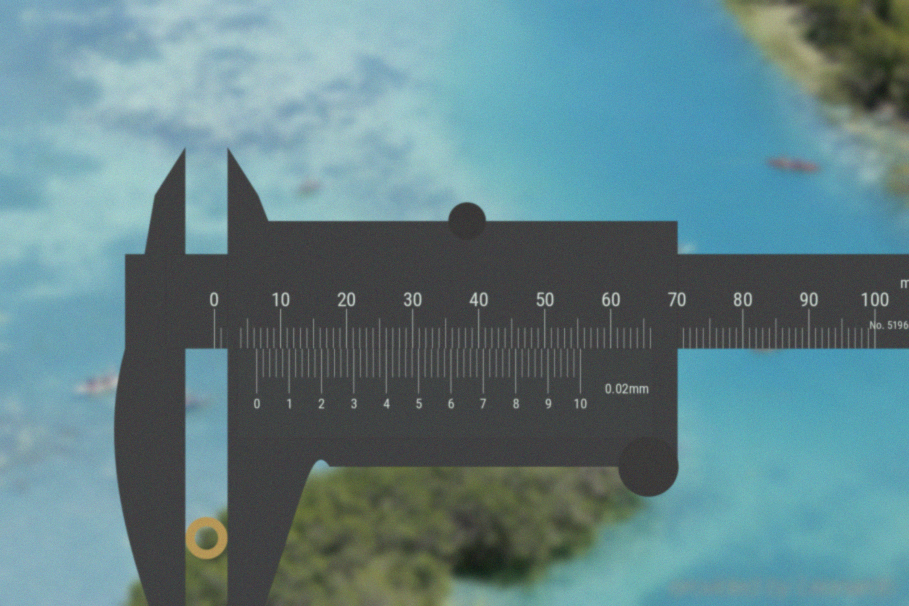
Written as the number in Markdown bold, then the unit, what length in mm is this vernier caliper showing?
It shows **6.4** mm
